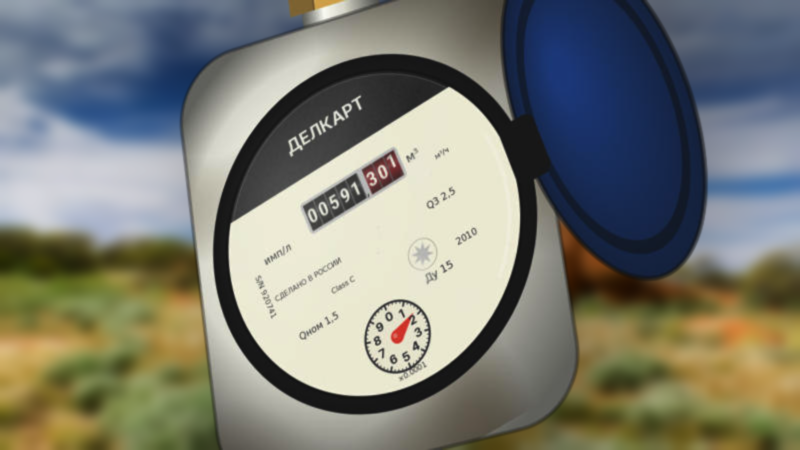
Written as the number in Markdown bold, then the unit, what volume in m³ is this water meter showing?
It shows **591.3011** m³
